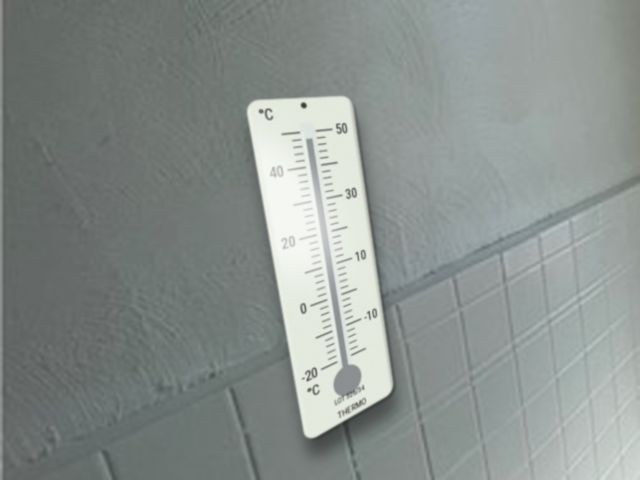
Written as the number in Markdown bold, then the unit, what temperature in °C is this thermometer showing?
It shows **48** °C
